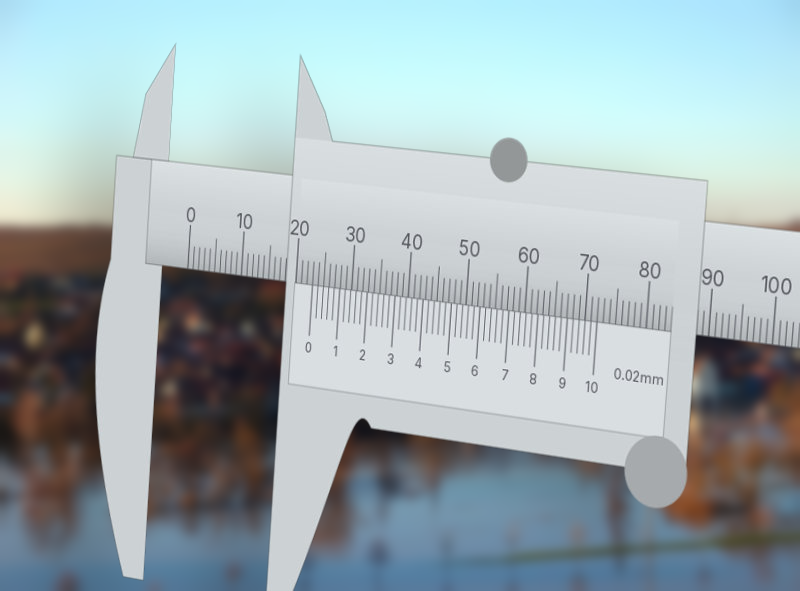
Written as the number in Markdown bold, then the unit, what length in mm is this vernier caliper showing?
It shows **23.0** mm
